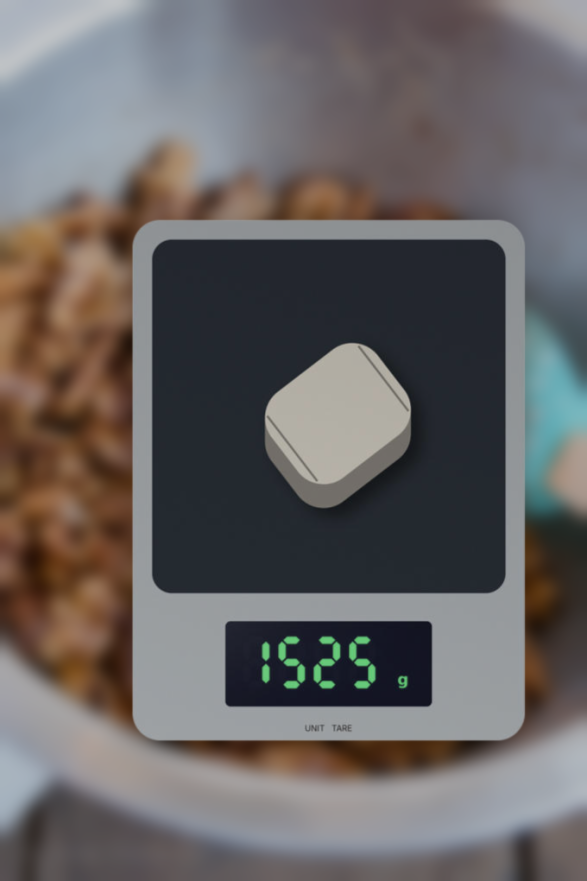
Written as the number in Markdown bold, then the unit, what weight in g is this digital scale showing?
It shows **1525** g
